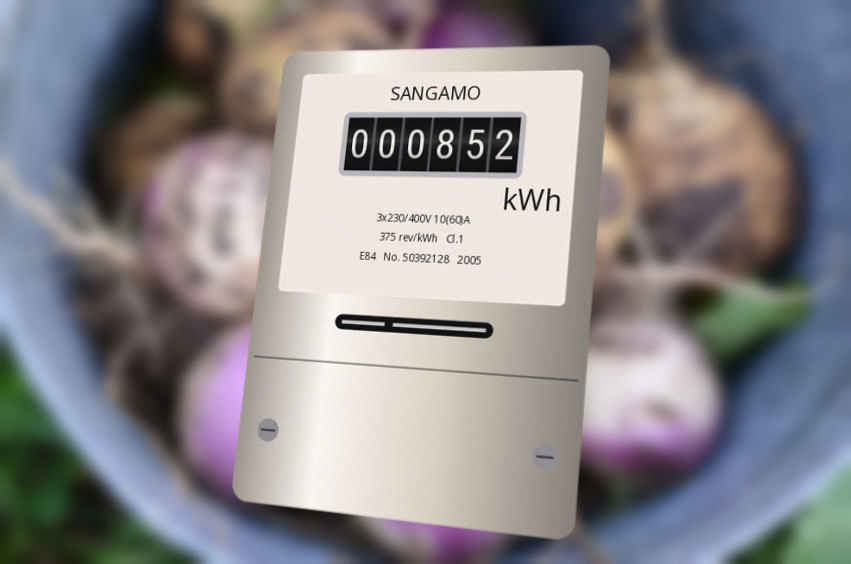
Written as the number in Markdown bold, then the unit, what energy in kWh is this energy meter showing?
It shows **852** kWh
